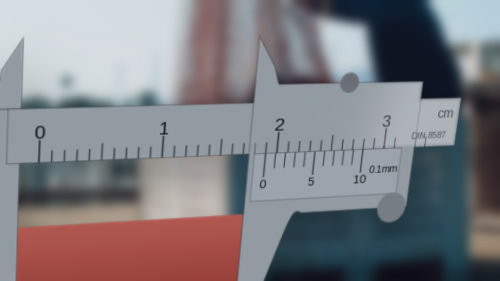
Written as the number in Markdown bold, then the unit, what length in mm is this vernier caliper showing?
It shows **19.0** mm
